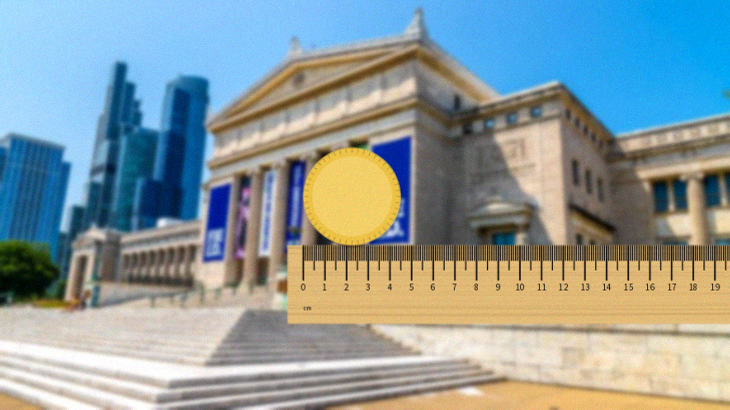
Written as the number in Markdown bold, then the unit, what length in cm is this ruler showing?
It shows **4.5** cm
